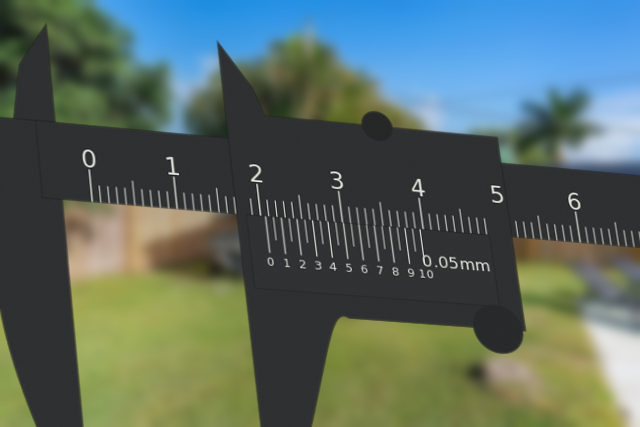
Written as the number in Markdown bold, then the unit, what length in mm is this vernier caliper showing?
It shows **20.6** mm
